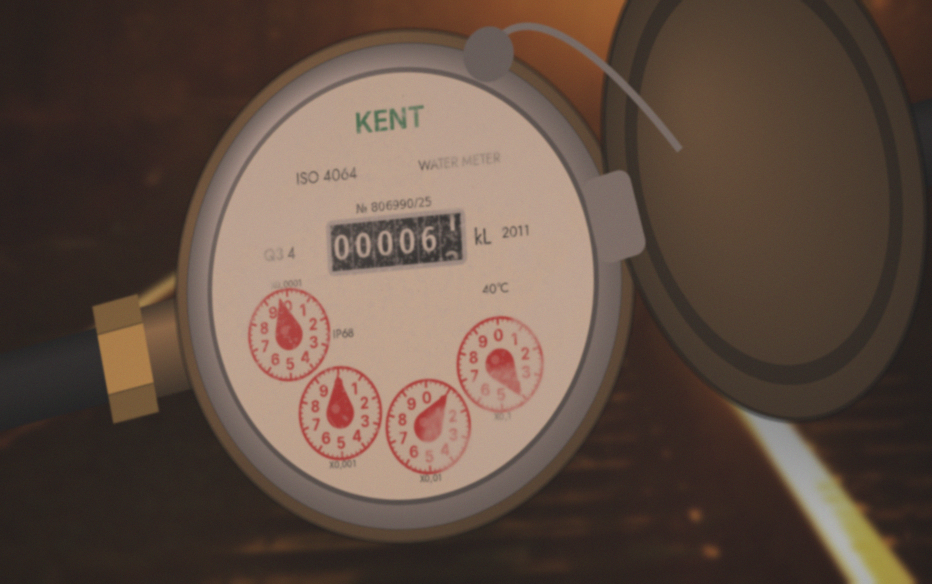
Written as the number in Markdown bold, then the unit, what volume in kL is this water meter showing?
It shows **61.4099** kL
